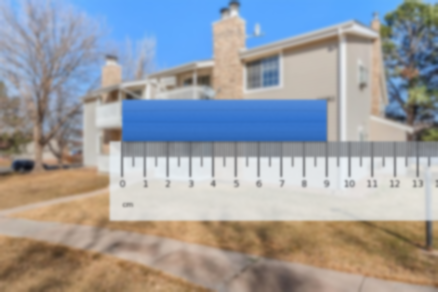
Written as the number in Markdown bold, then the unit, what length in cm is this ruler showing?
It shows **9** cm
